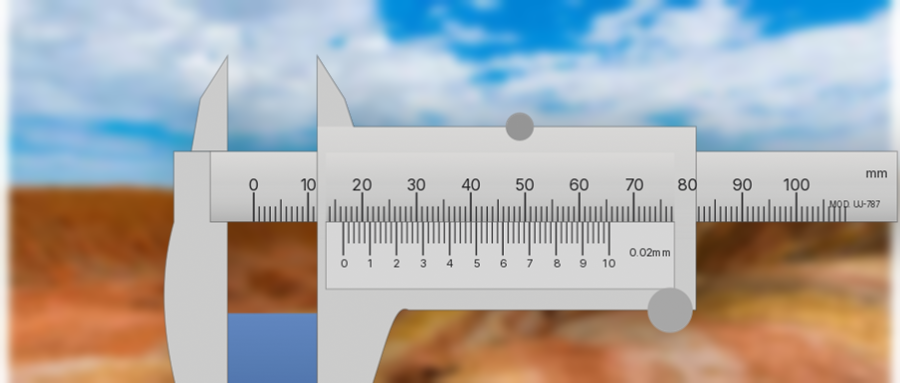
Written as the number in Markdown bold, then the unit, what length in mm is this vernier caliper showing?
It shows **16.5** mm
